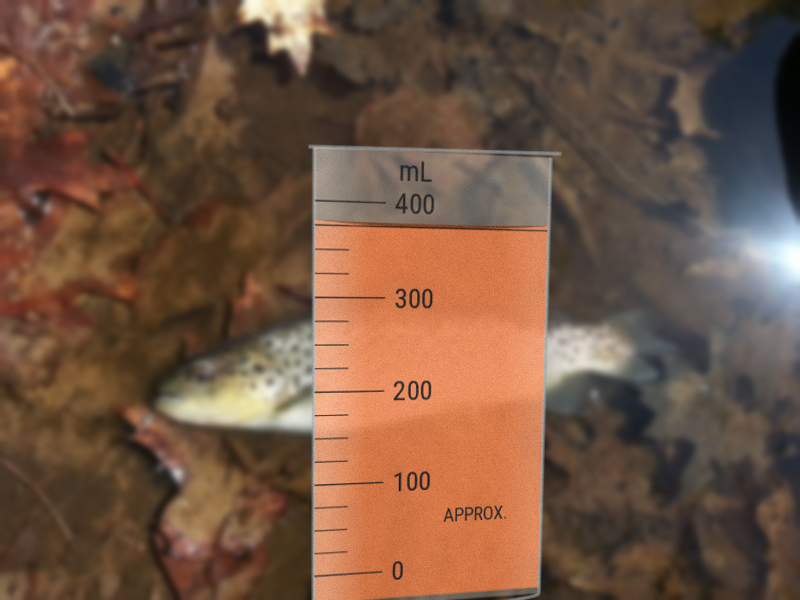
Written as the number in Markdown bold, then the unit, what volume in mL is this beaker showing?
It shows **375** mL
